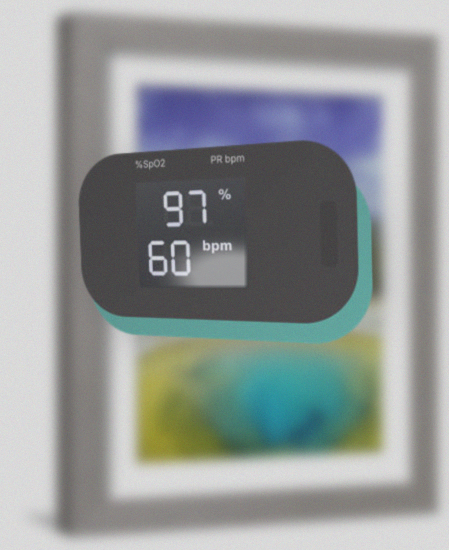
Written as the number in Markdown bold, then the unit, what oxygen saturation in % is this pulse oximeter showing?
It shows **97** %
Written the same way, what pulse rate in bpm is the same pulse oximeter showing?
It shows **60** bpm
